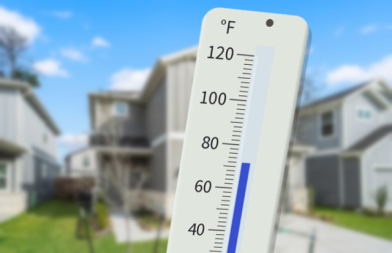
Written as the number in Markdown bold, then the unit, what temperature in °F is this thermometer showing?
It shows **72** °F
